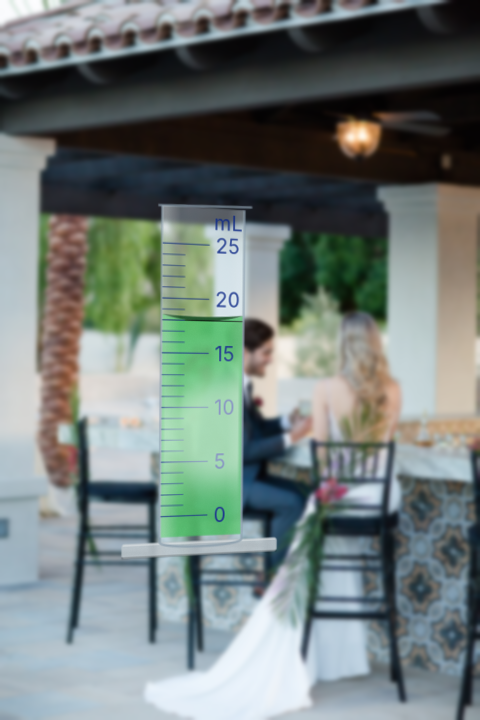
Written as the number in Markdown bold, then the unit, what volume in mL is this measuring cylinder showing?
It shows **18** mL
